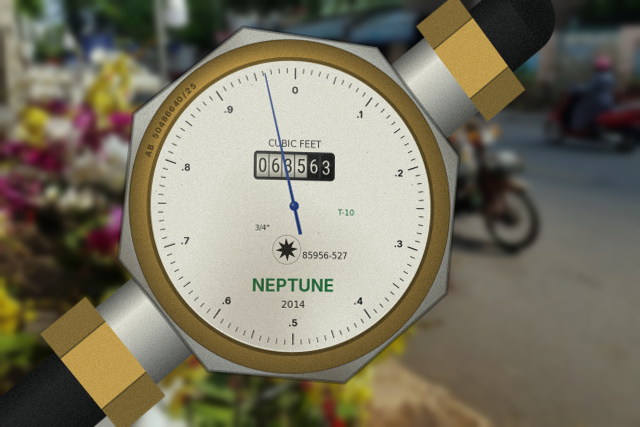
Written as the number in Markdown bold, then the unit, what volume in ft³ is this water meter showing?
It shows **63562.96** ft³
